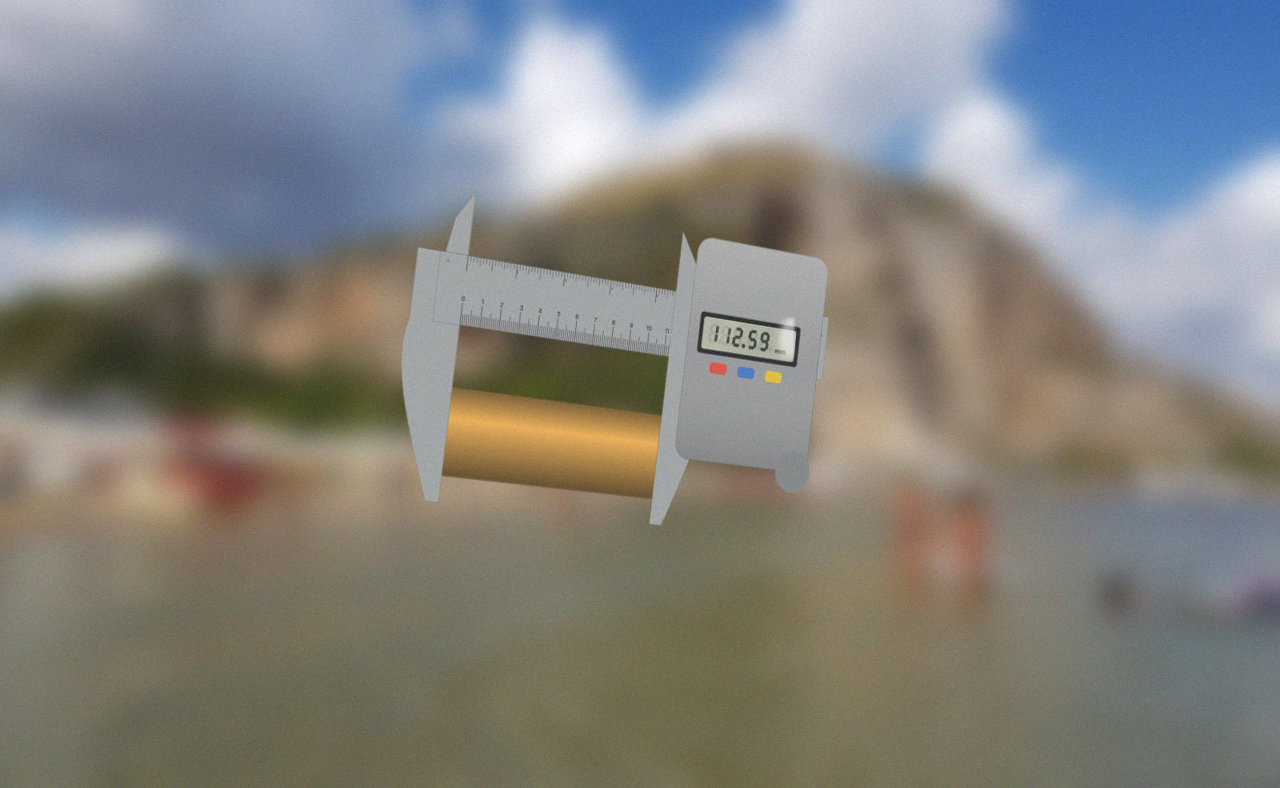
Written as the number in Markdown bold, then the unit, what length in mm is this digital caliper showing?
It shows **112.59** mm
